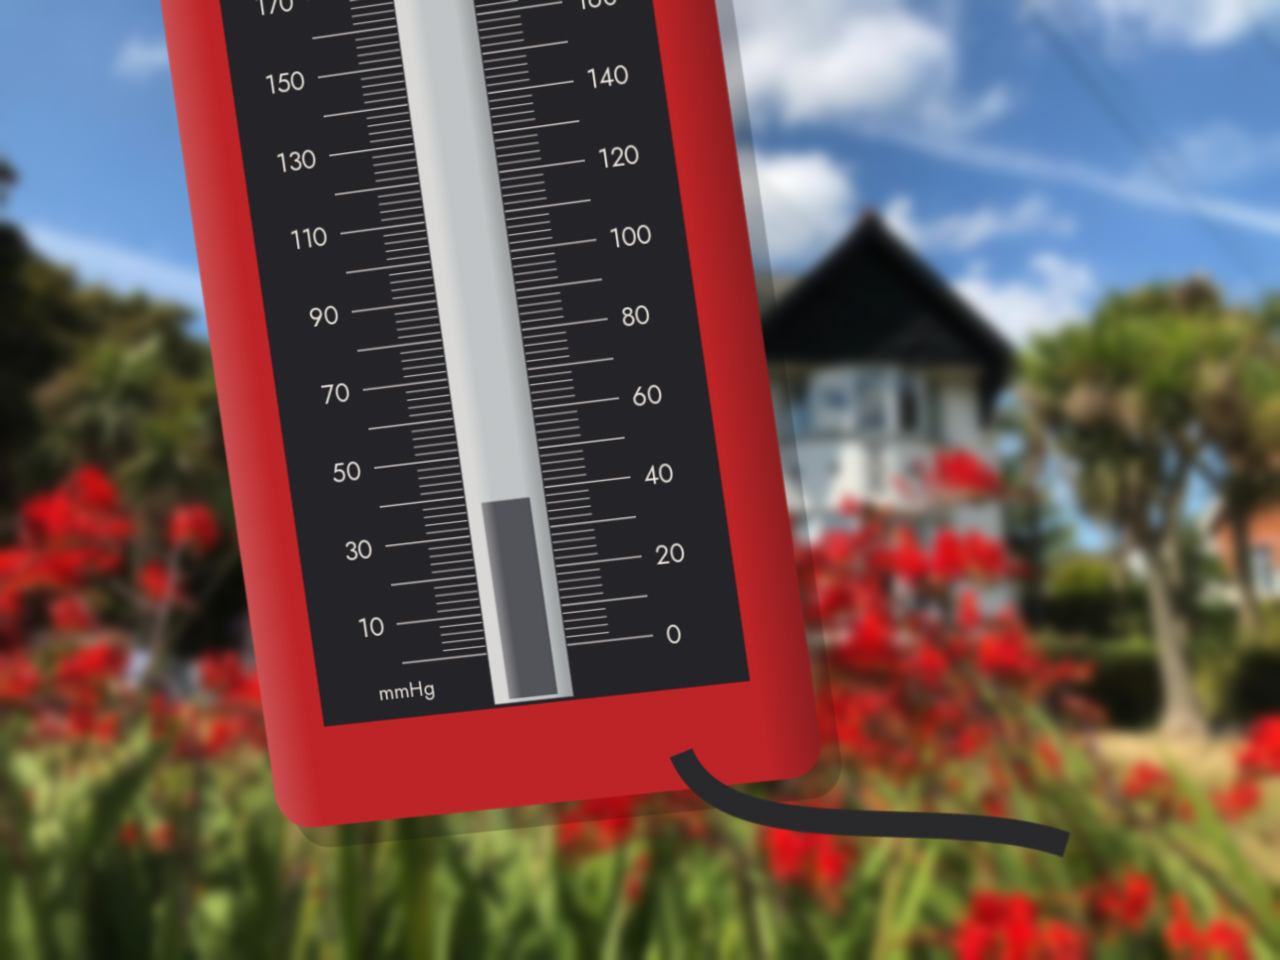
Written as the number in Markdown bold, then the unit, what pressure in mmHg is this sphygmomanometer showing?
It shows **38** mmHg
